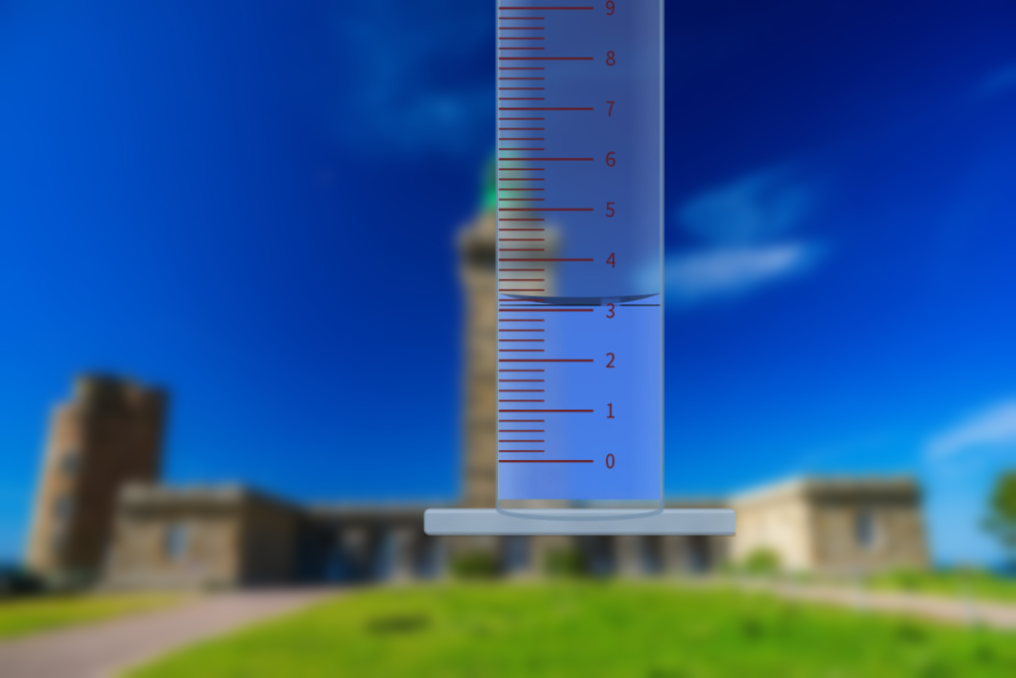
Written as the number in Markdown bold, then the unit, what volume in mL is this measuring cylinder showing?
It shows **3.1** mL
